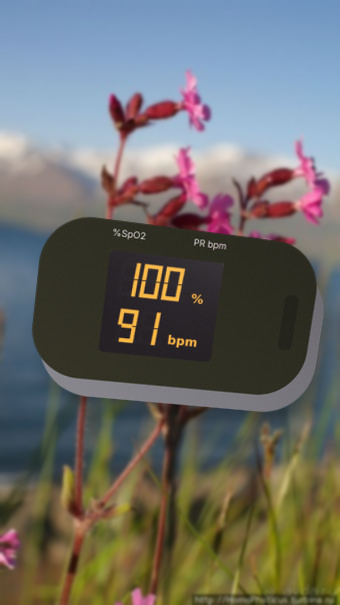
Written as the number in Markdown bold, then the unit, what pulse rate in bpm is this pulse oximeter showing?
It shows **91** bpm
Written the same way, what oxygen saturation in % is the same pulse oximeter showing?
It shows **100** %
